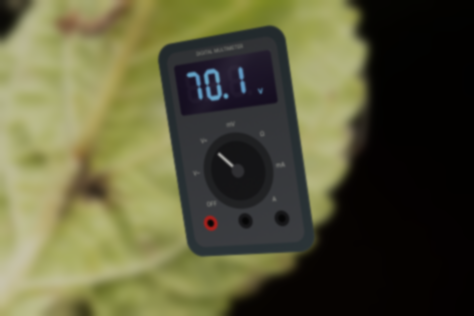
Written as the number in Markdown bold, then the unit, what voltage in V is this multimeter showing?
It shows **70.1** V
